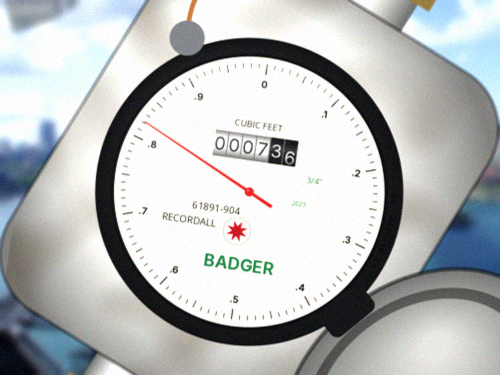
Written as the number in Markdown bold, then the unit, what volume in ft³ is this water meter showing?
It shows **735.82** ft³
